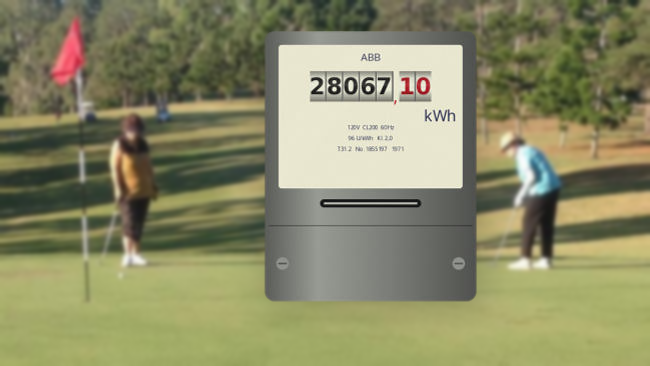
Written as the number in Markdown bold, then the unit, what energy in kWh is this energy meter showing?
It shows **28067.10** kWh
